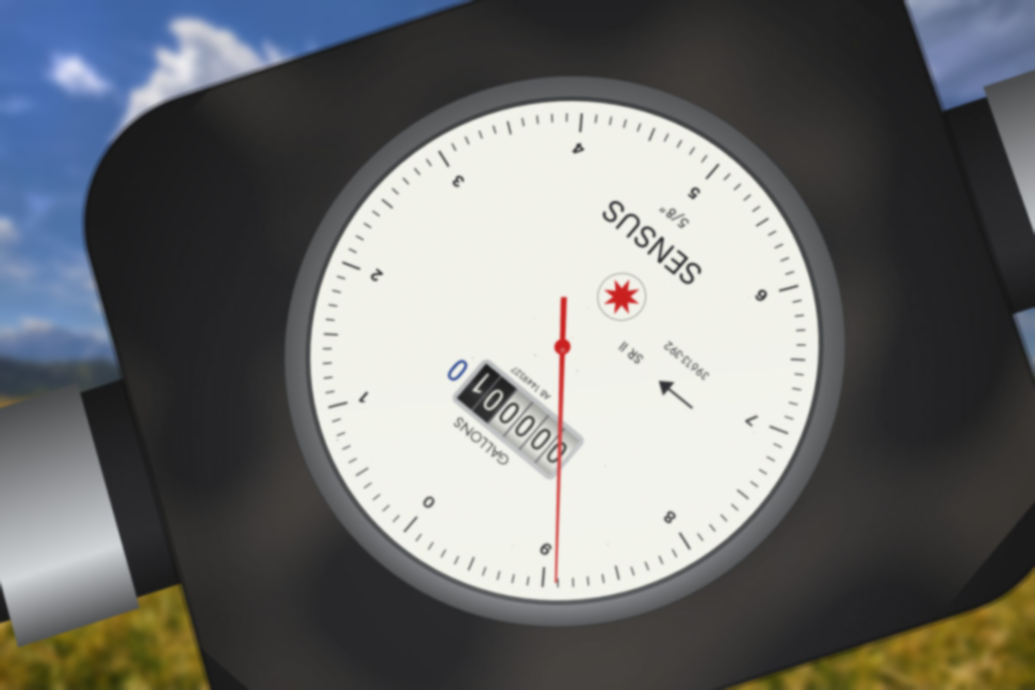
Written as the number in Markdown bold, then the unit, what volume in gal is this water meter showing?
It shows **8.9** gal
